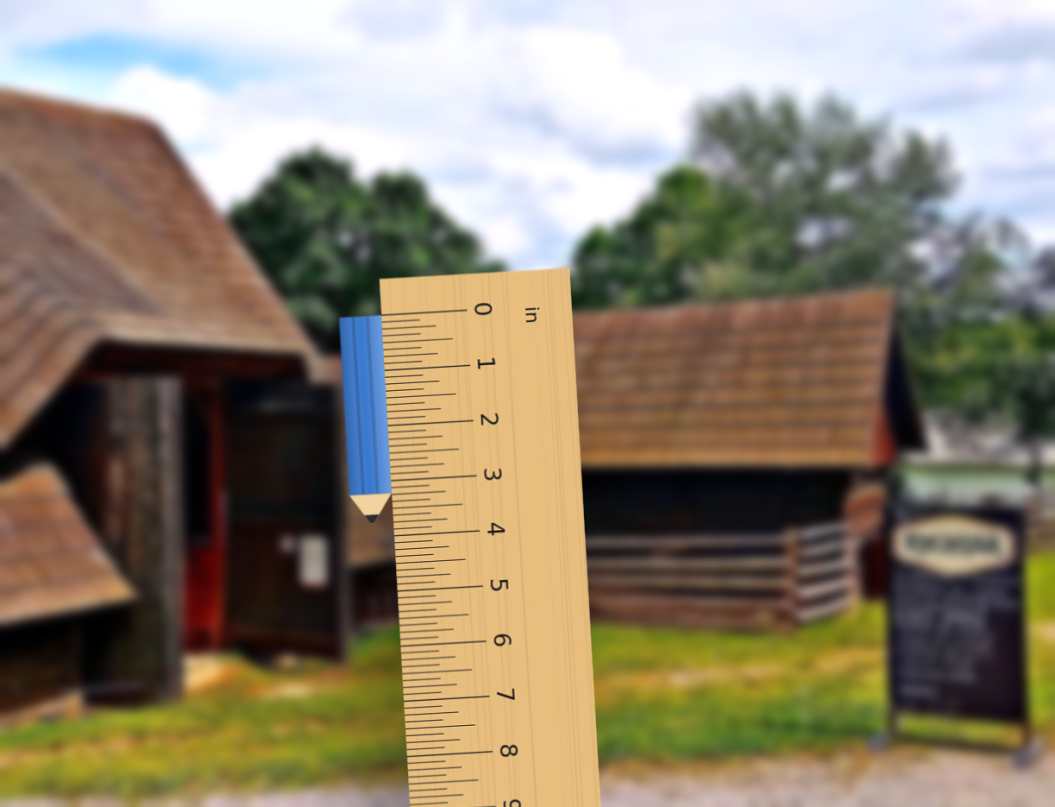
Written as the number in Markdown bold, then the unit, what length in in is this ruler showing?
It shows **3.75** in
